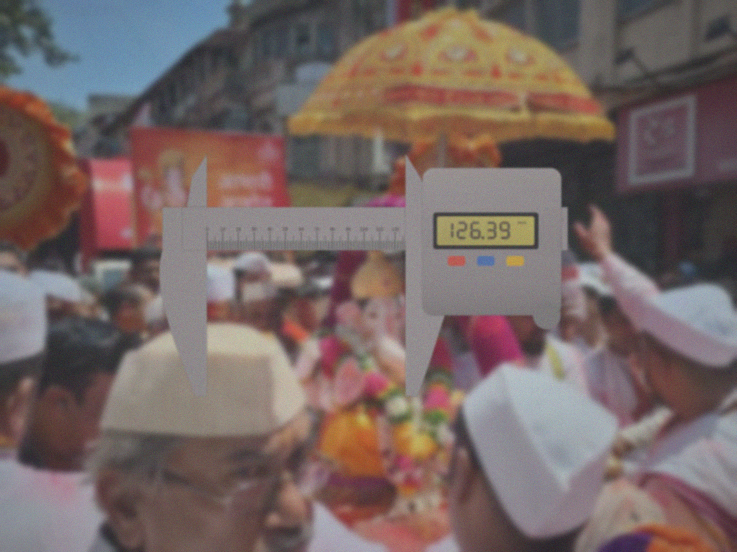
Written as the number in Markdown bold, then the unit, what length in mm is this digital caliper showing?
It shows **126.39** mm
